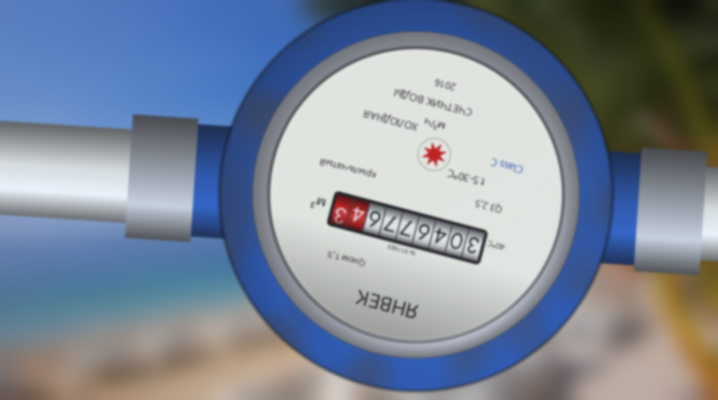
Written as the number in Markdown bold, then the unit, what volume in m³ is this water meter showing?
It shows **3046776.43** m³
